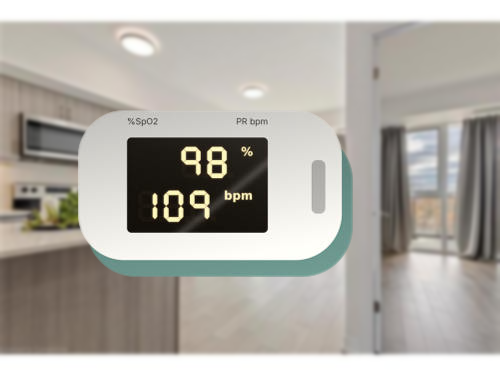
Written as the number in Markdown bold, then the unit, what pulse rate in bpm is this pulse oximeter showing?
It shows **109** bpm
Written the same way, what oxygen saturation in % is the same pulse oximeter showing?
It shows **98** %
